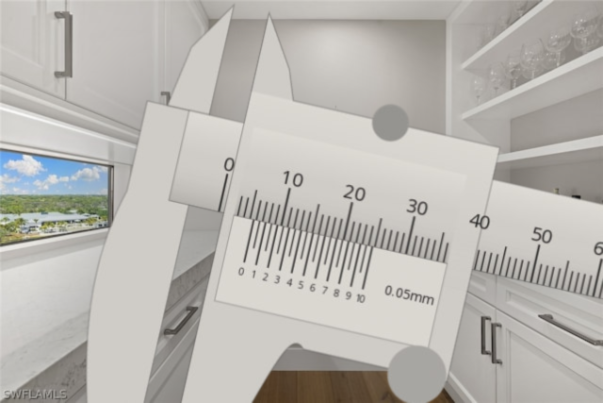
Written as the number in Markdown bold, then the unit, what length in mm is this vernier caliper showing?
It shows **5.6** mm
